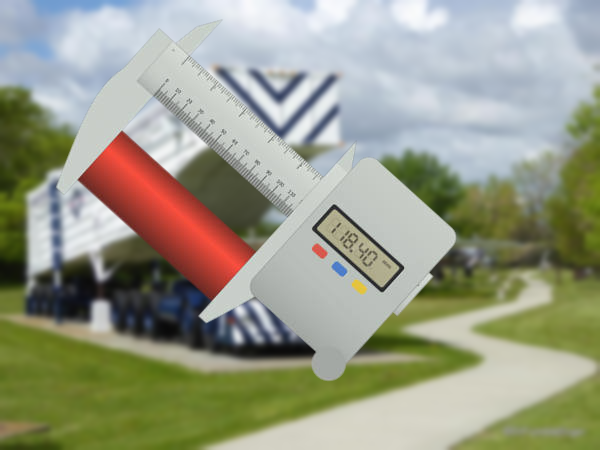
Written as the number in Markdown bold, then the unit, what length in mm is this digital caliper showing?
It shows **118.40** mm
